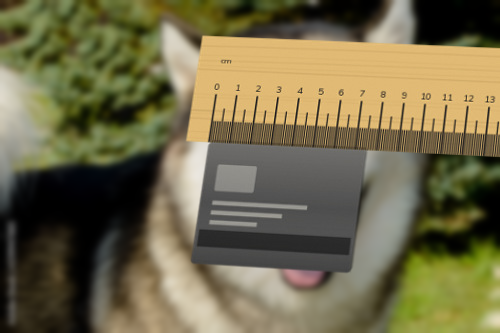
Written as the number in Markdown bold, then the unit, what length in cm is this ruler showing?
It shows **7.5** cm
